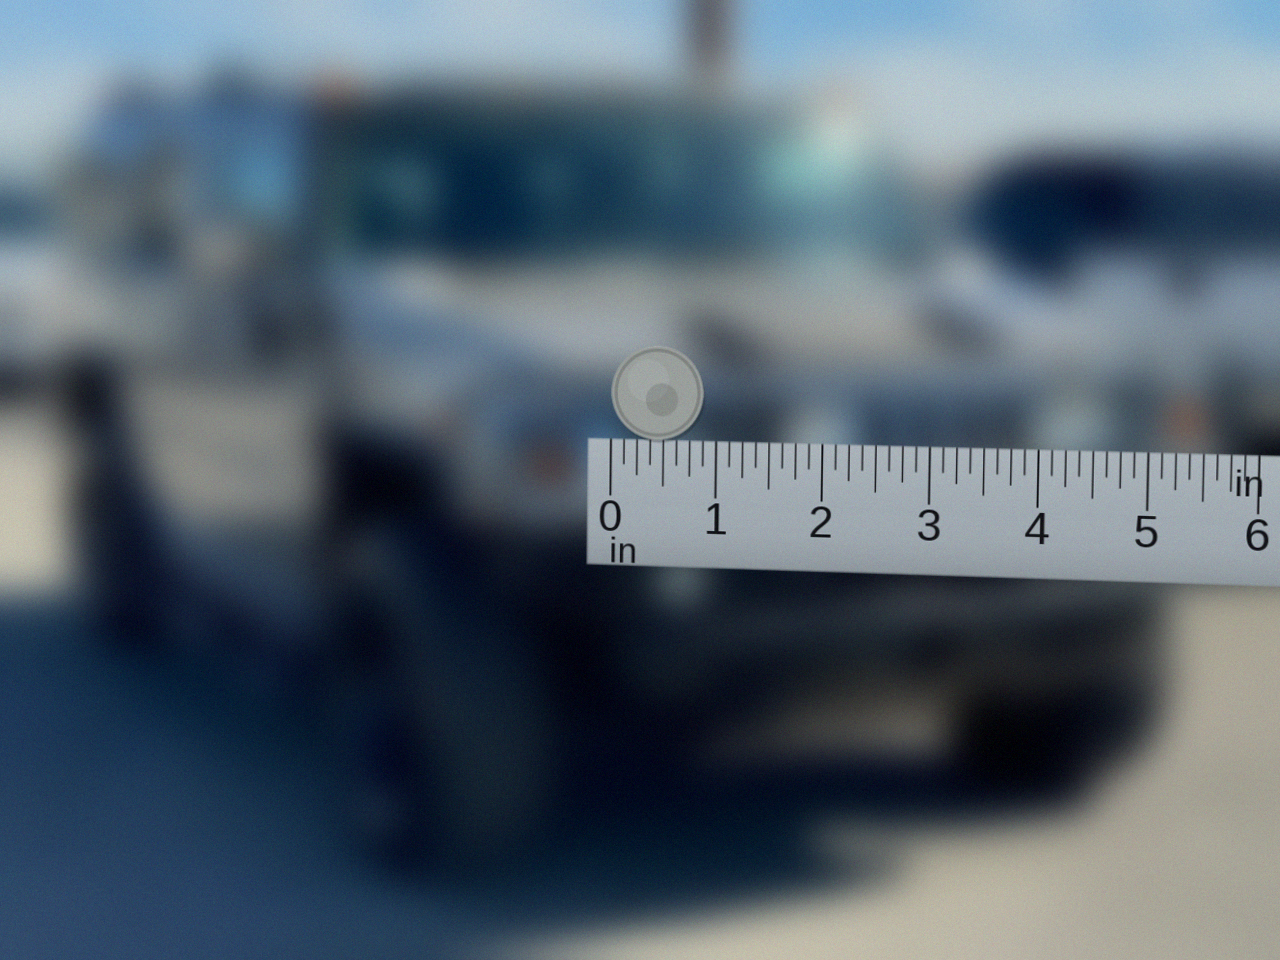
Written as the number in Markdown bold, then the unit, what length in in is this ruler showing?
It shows **0.875** in
